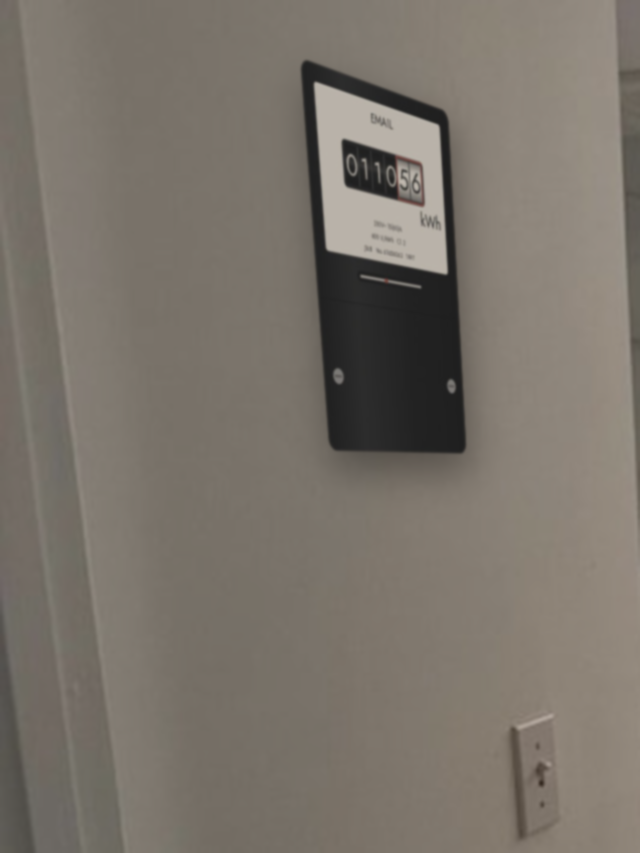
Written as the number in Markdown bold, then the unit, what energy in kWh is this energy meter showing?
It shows **110.56** kWh
